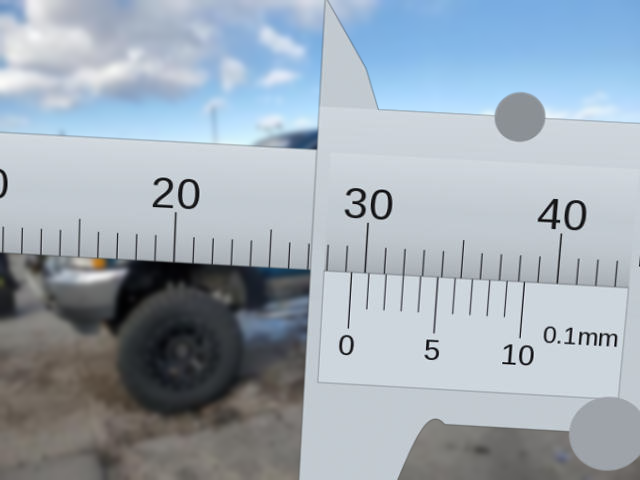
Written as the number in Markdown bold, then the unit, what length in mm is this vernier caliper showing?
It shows **29.3** mm
